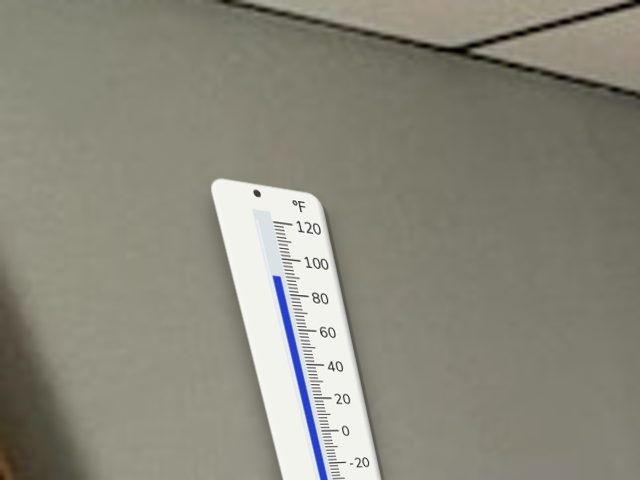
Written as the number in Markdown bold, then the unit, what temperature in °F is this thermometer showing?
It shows **90** °F
